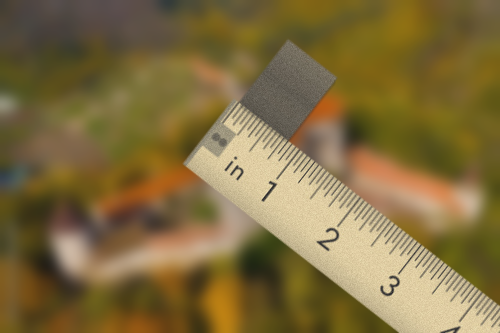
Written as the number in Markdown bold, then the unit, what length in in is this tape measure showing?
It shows **0.8125** in
